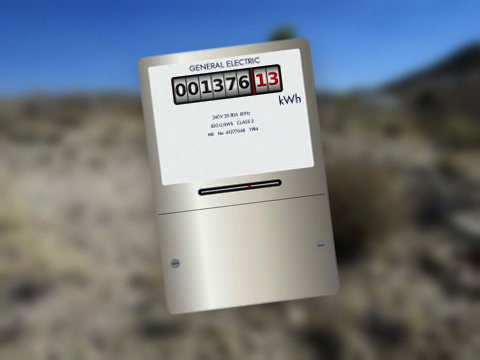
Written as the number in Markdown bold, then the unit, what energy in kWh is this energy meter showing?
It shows **1376.13** kWh
